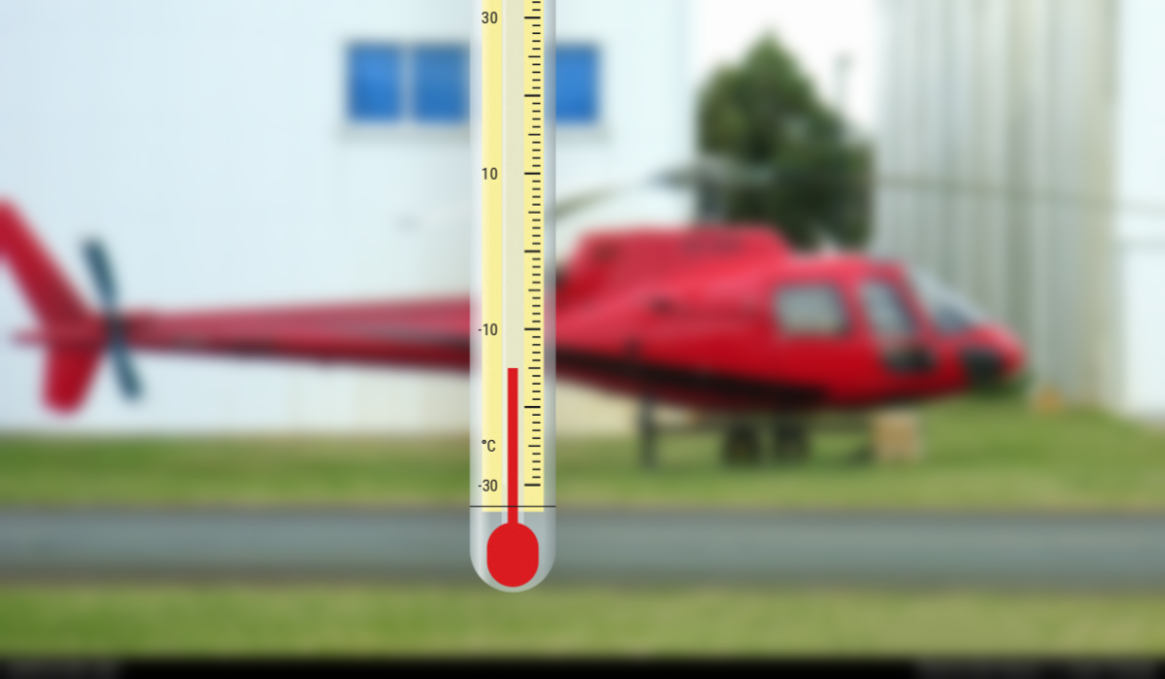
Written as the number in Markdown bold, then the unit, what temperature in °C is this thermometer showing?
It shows **-15** °C
